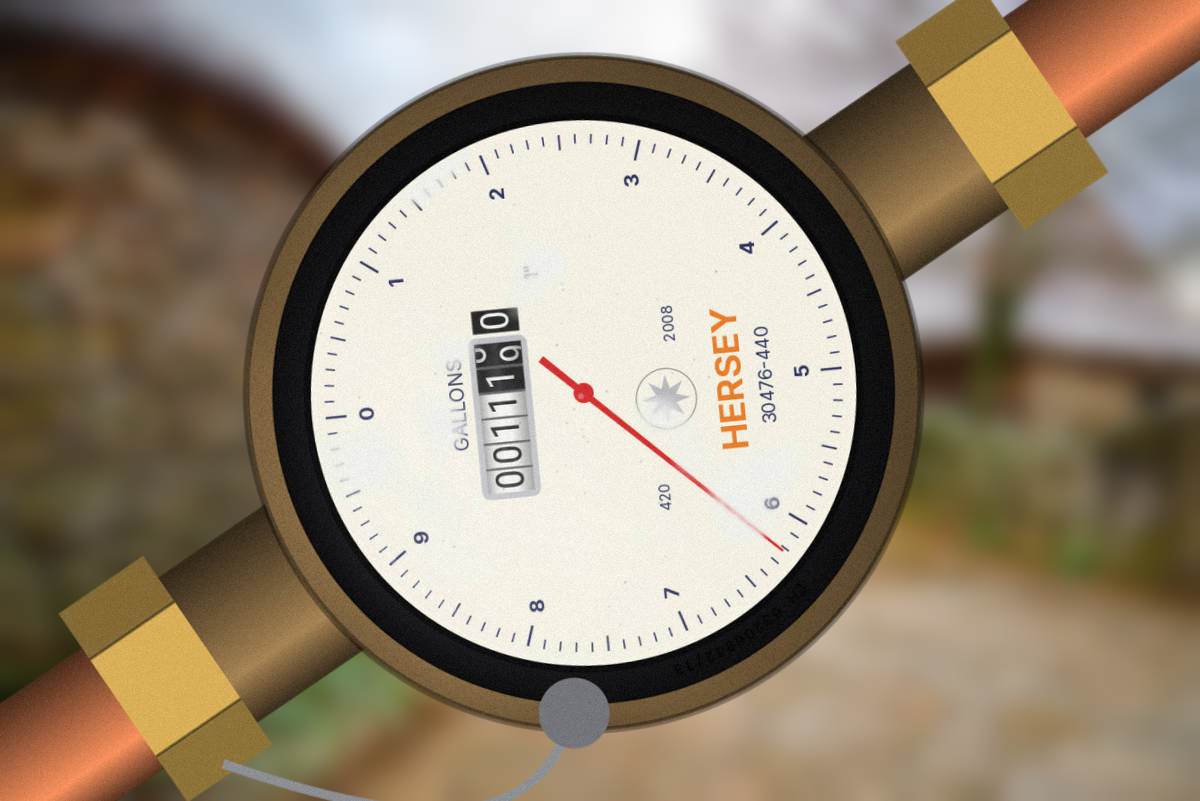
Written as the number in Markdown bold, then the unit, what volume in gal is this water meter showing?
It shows **11186.2** gal
